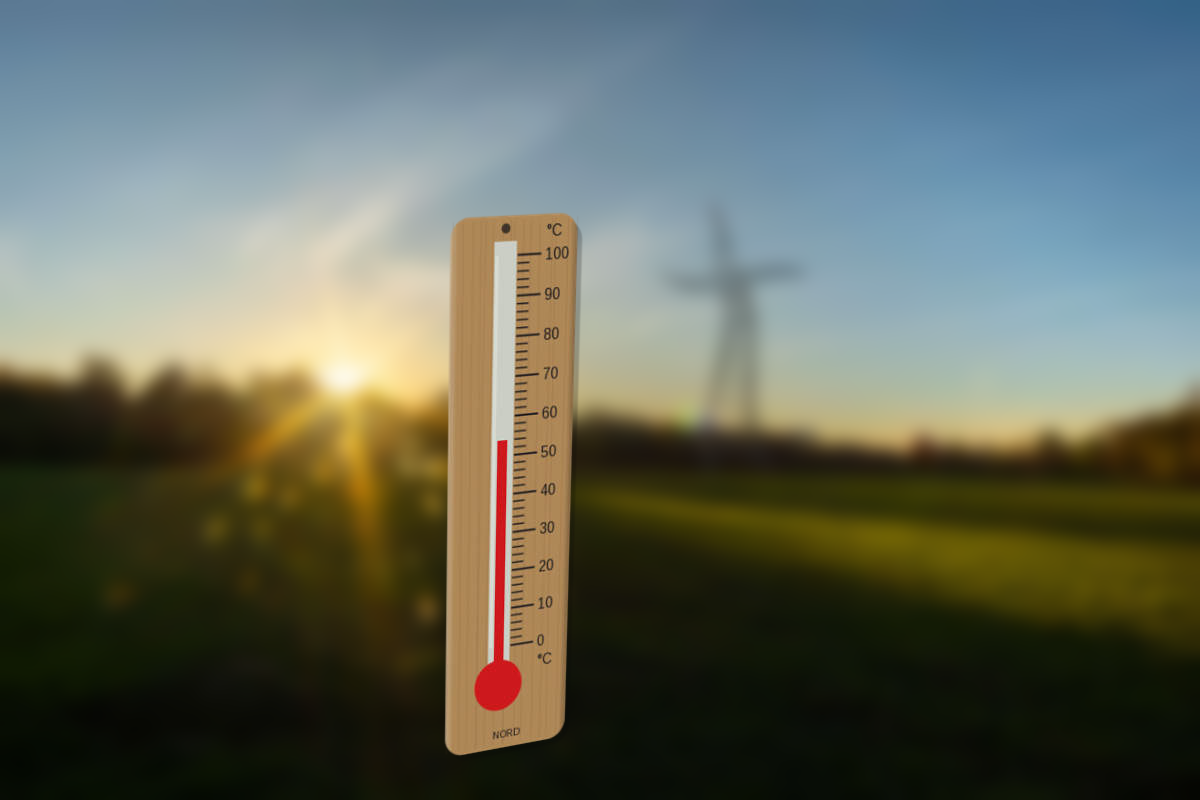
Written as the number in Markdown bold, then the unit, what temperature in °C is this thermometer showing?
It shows **54** °C
